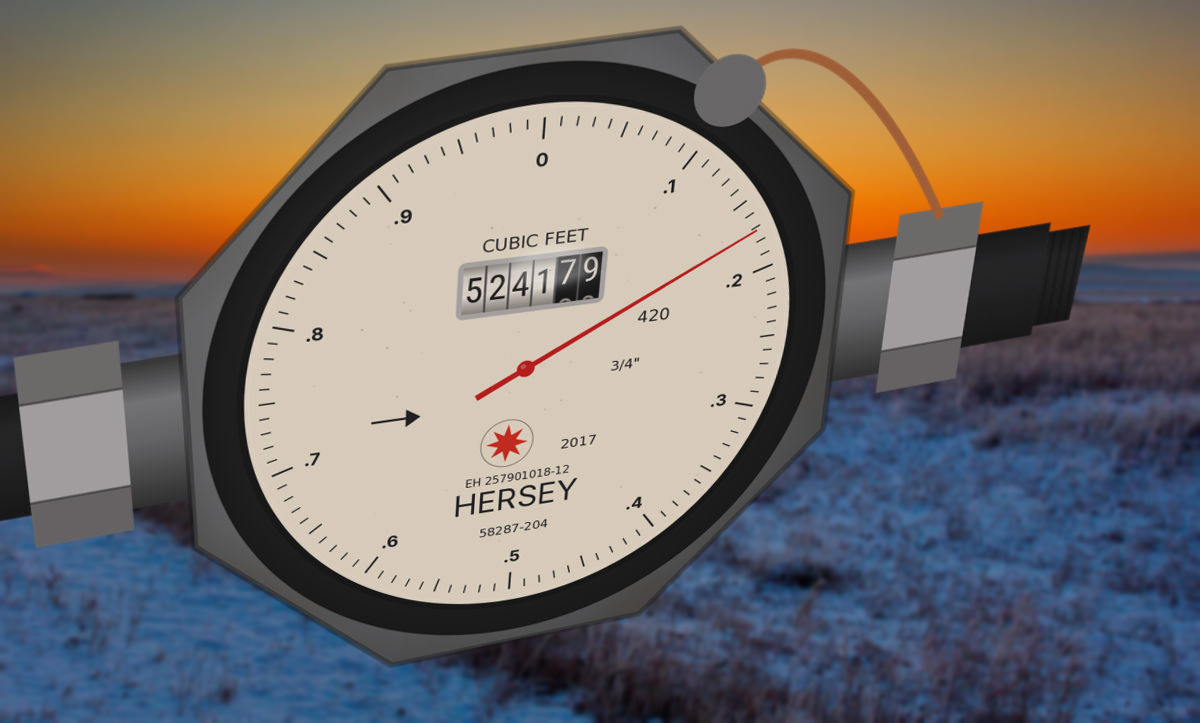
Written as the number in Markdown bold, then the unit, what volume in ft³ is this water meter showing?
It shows **524179.17** ft³
